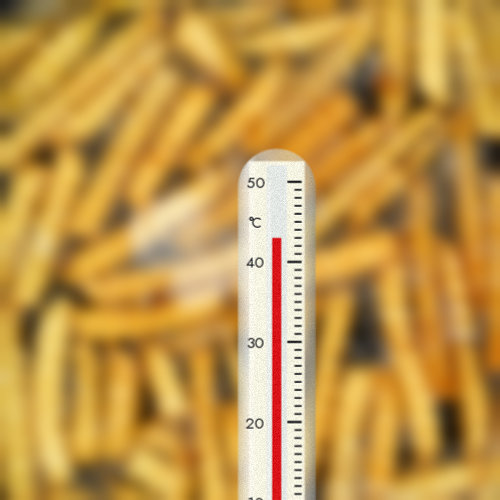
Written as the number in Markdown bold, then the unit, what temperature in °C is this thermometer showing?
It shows **43** °C
